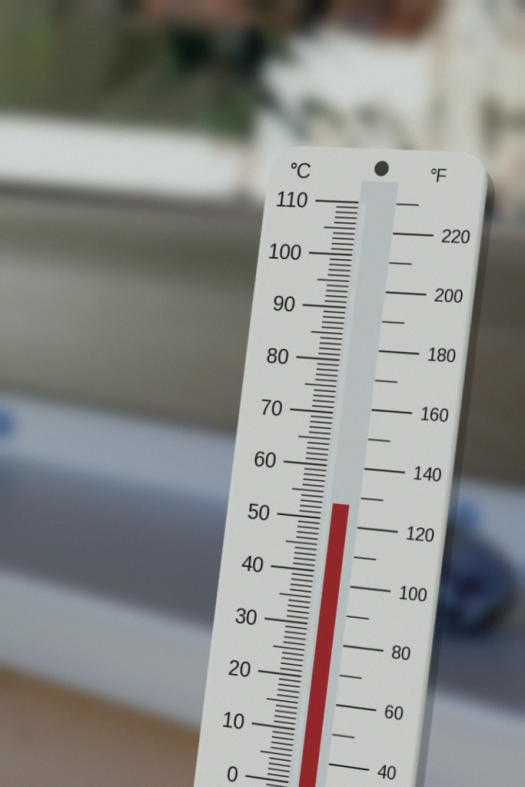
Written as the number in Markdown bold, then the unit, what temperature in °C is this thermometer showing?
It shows **53** °C
